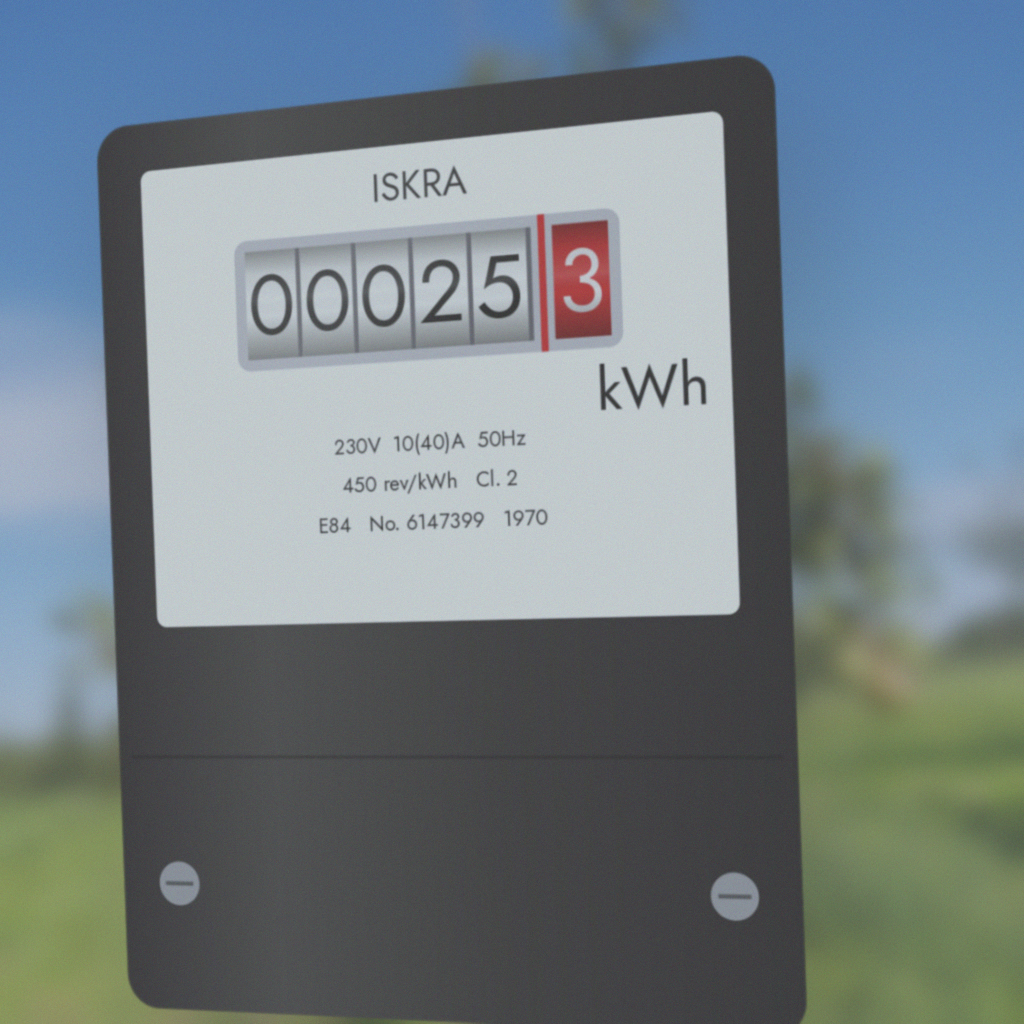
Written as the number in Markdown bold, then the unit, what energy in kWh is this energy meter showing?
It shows **25.3** kWh
